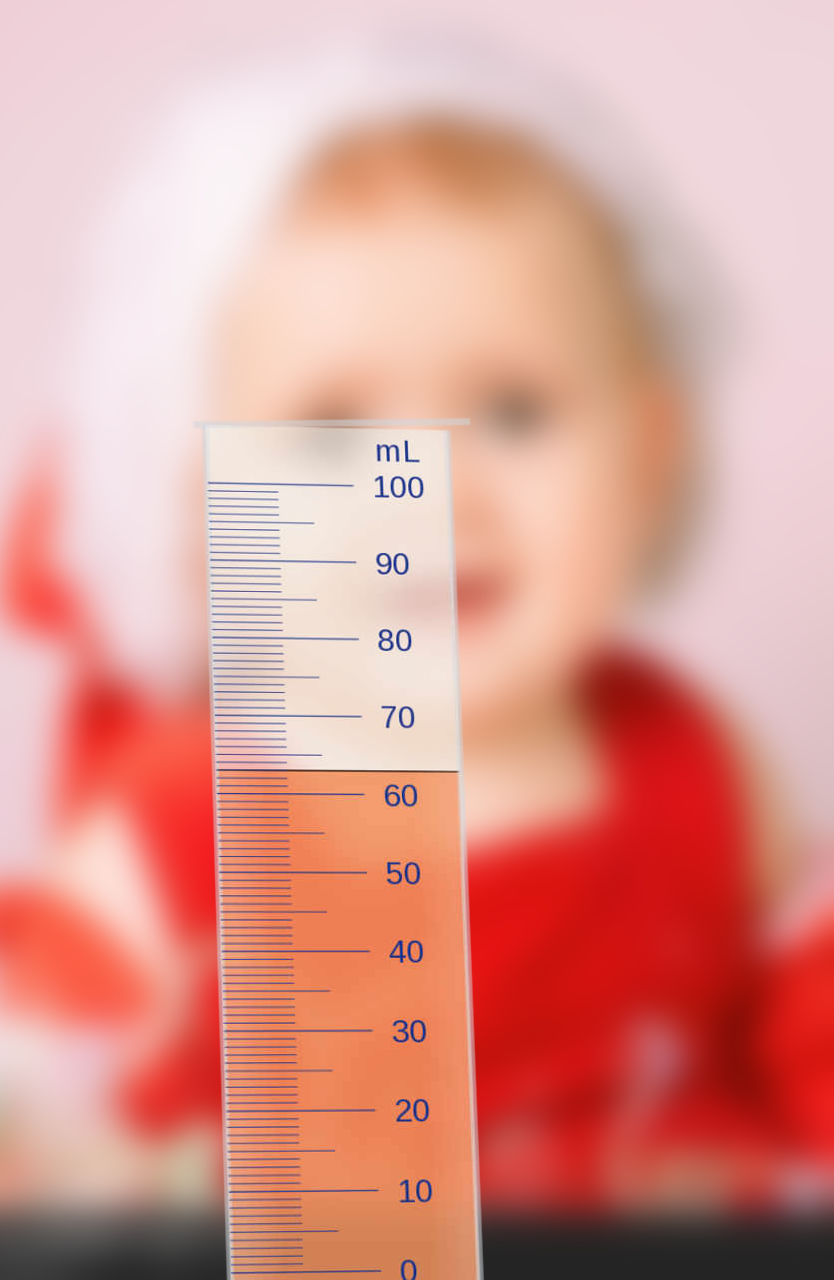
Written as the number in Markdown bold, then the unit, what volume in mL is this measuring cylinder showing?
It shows **63** mL
